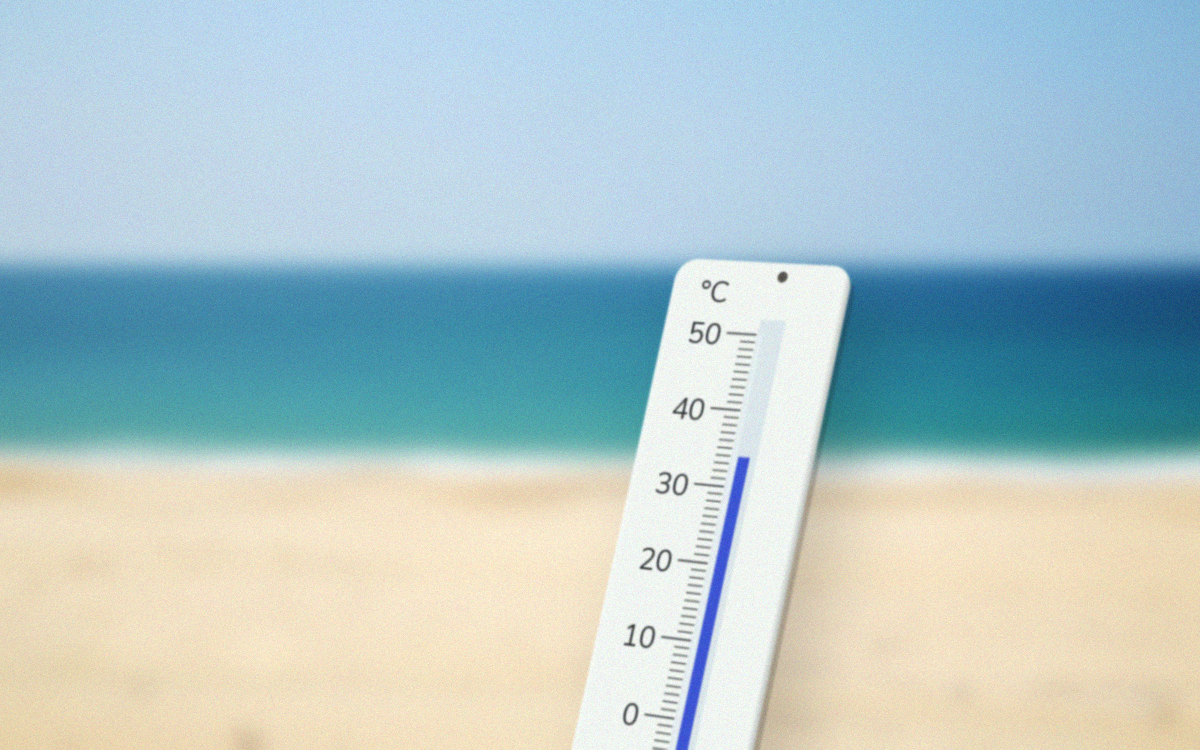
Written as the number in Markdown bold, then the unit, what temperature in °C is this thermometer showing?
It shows **34** °C
